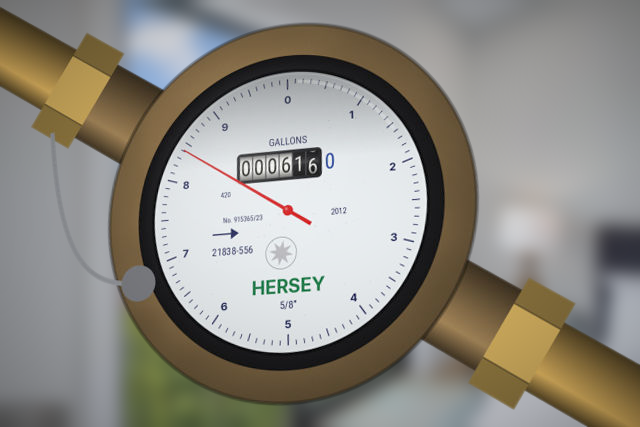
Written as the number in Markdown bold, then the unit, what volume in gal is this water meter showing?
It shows **6158.4** gal
